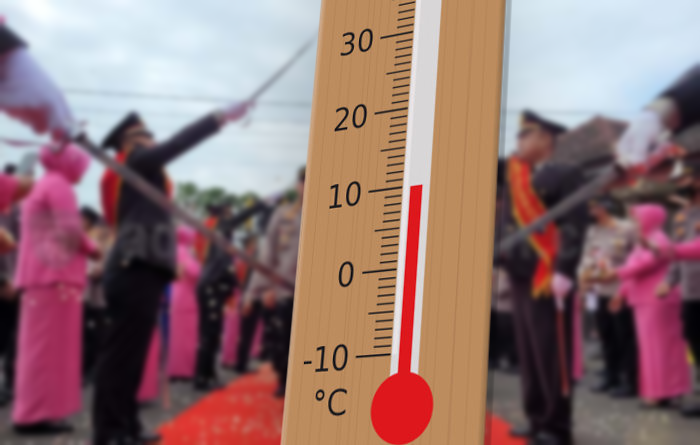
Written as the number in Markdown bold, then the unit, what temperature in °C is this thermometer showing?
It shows **10** °C
